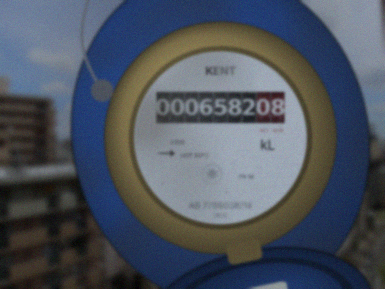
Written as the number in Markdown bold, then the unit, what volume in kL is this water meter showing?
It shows **6582.08** kL
